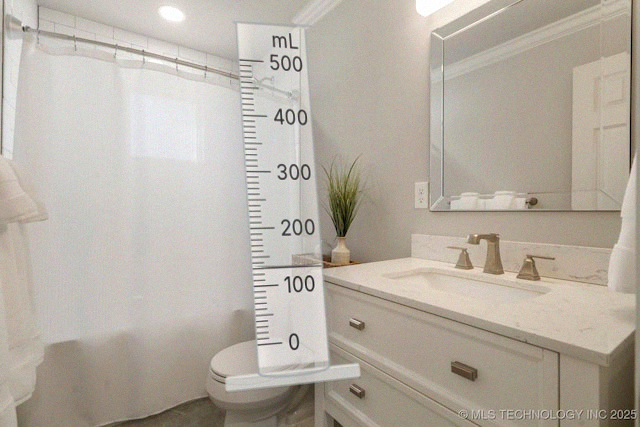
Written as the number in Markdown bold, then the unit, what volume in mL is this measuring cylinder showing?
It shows **130** mL
